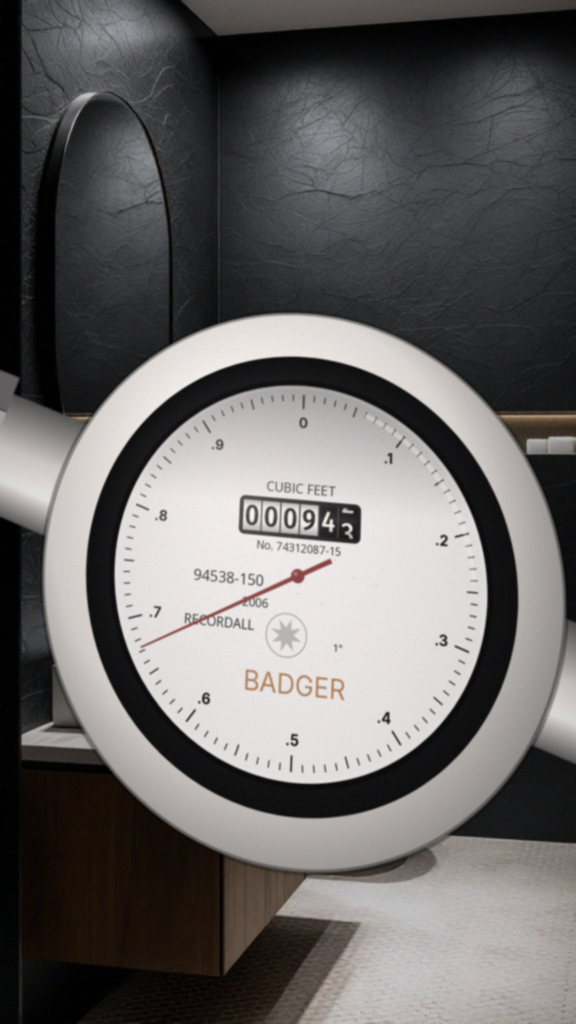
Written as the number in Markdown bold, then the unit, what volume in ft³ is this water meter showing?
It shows **942.67** ft³
